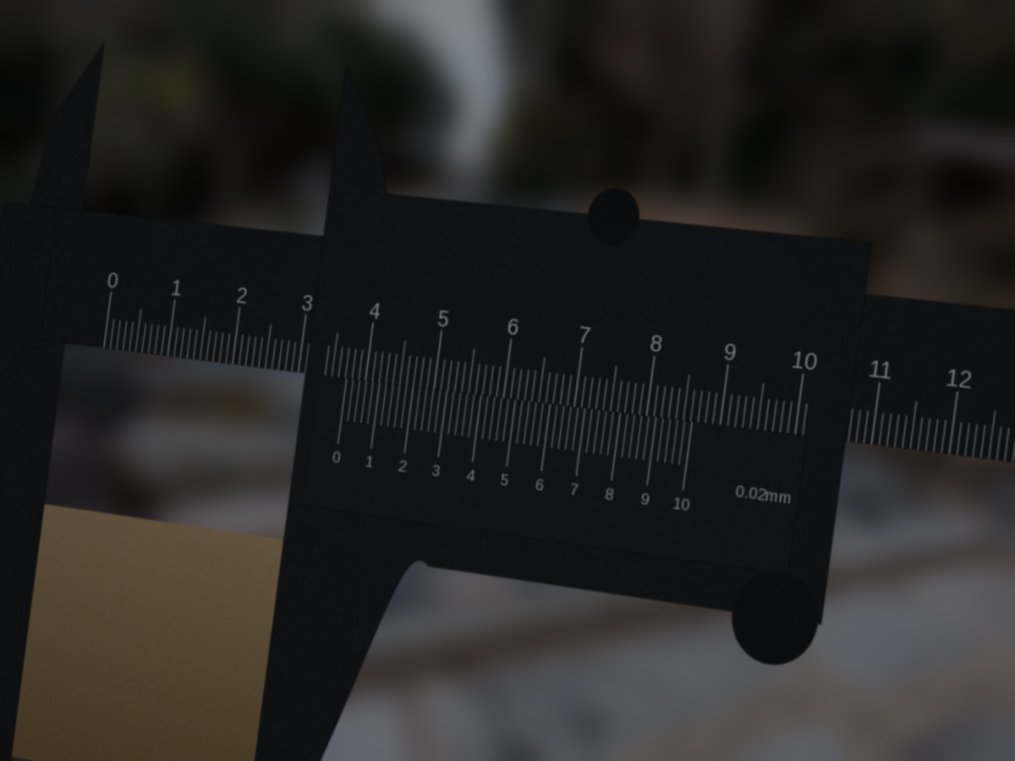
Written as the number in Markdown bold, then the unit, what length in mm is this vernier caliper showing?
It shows **37.2** mm
